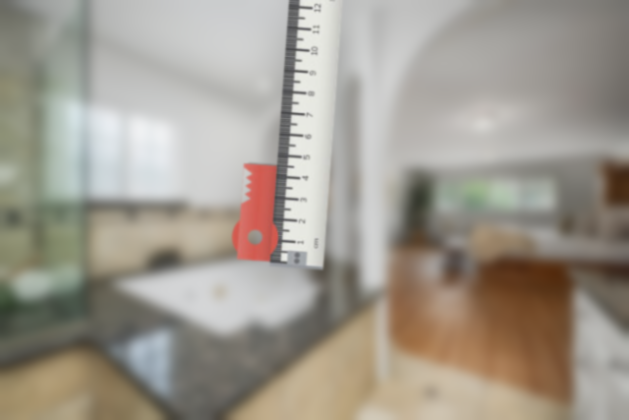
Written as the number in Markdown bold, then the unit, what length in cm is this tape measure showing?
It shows **4.5** cm
